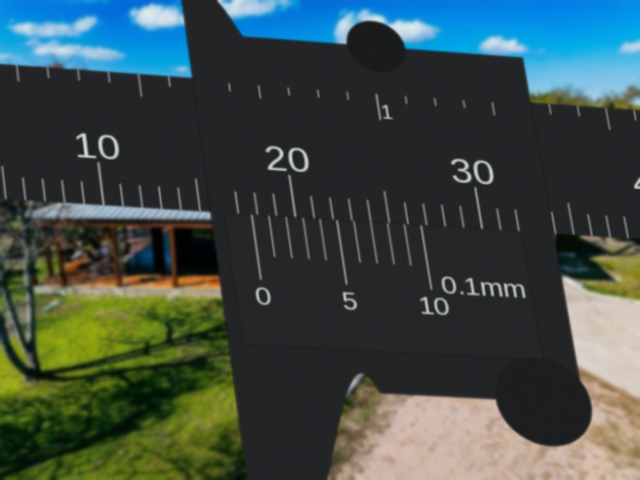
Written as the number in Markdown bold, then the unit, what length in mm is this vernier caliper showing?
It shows **17.7** mm
